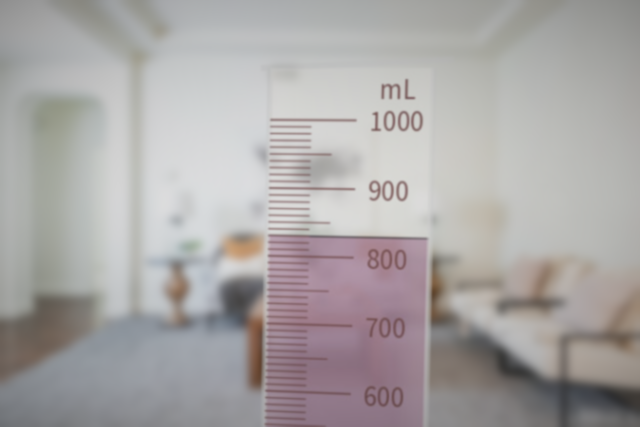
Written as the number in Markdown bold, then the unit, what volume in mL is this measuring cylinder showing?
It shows **830** mL
